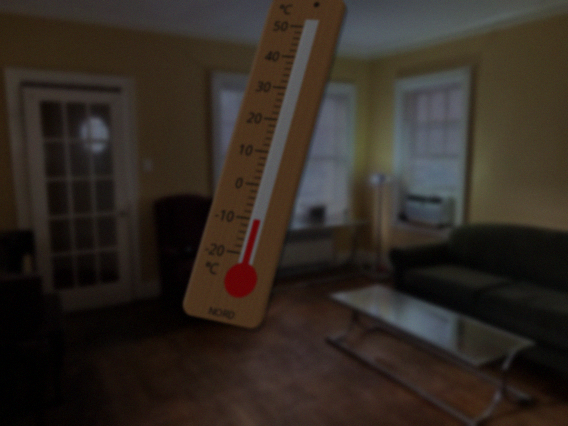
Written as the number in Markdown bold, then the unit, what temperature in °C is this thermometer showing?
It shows **-10** °C
